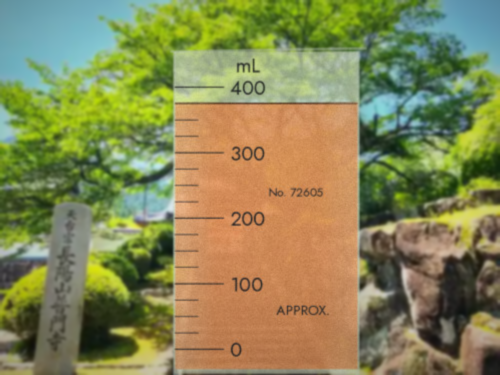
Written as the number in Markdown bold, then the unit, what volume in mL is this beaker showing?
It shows **375** mL
